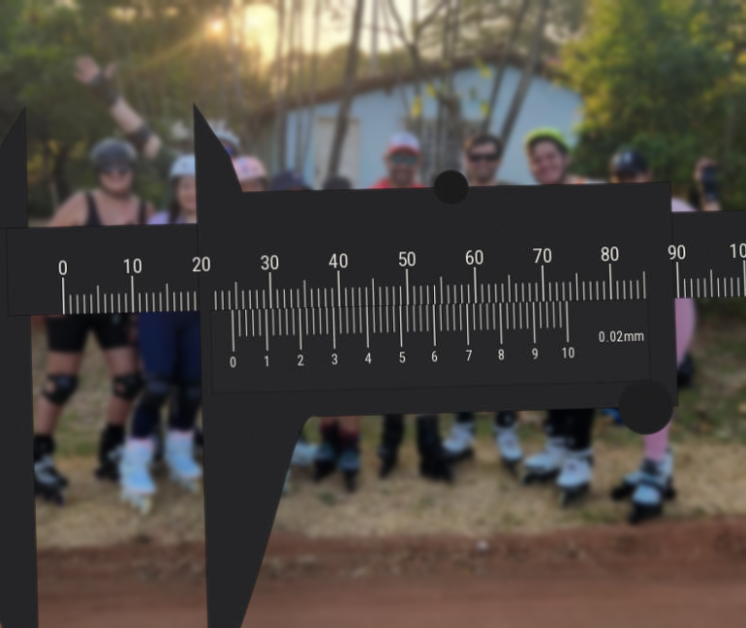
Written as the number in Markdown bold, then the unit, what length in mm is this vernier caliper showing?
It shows **24.4** mm
